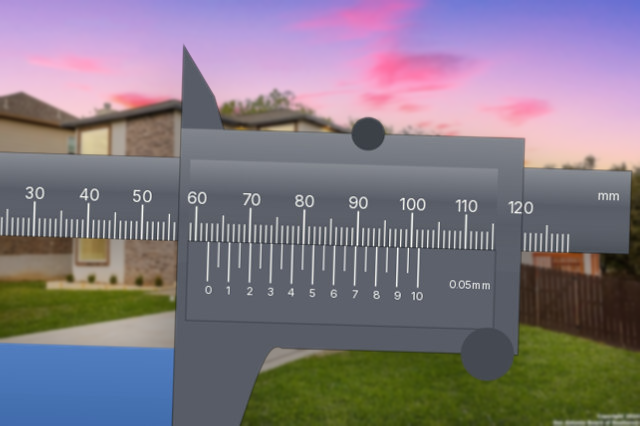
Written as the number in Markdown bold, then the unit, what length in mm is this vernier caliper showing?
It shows **62.4** mm
